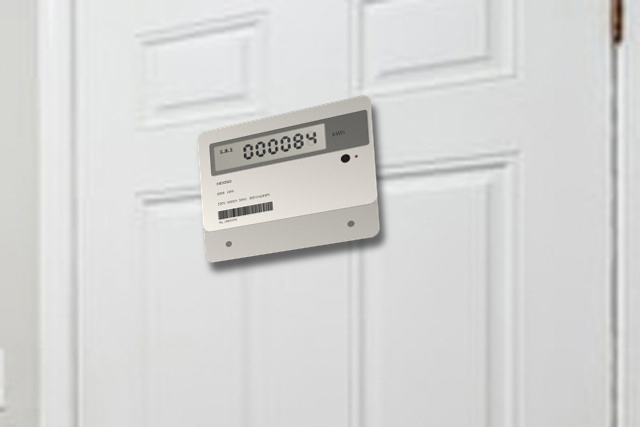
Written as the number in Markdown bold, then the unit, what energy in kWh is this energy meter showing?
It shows **84** kWh
